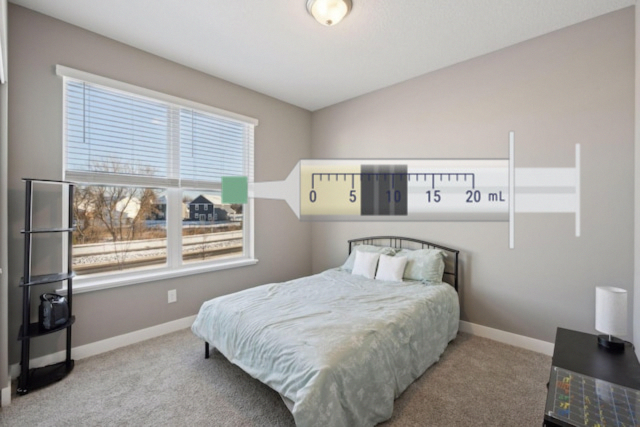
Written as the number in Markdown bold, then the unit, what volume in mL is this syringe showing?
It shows **6** mL
